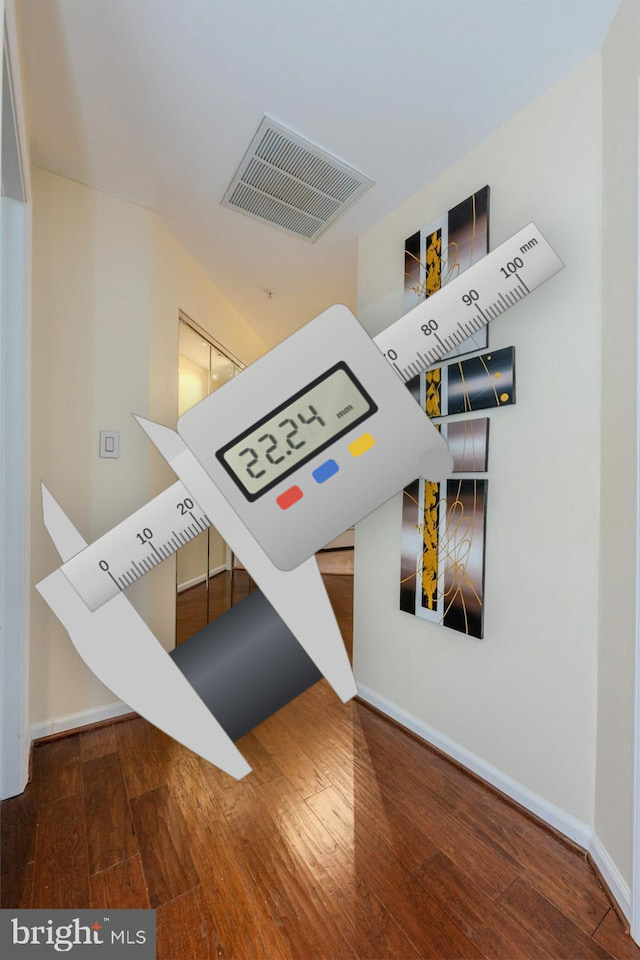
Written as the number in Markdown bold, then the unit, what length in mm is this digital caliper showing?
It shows **22.24** mm
